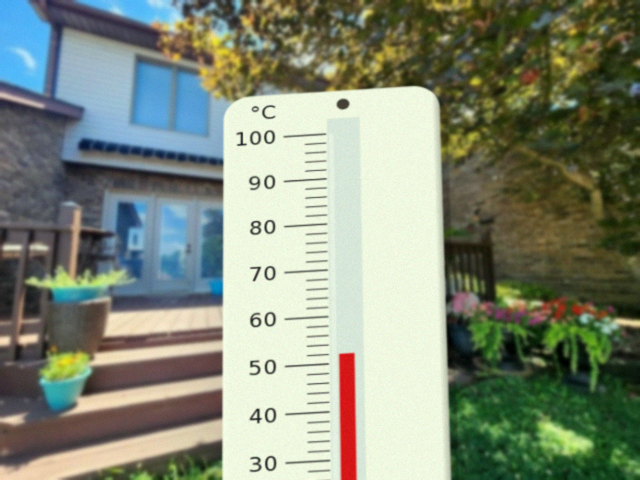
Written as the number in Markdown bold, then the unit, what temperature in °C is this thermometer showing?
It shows **52** °C
